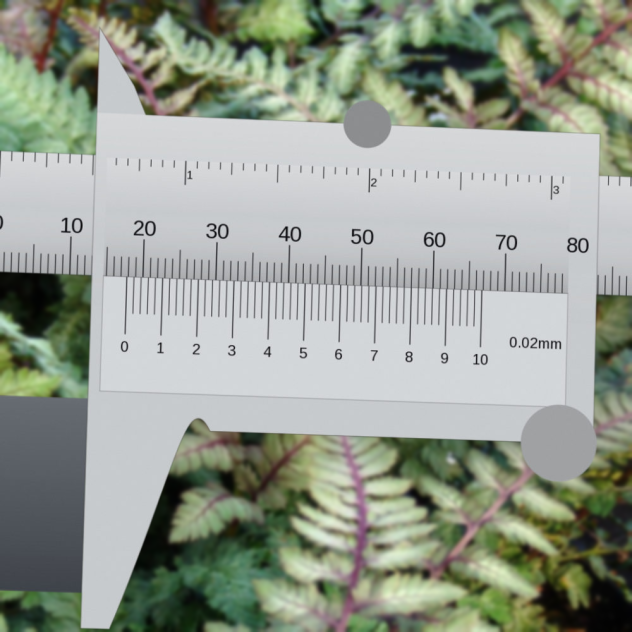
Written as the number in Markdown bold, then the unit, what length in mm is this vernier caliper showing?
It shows **17.8** mm
